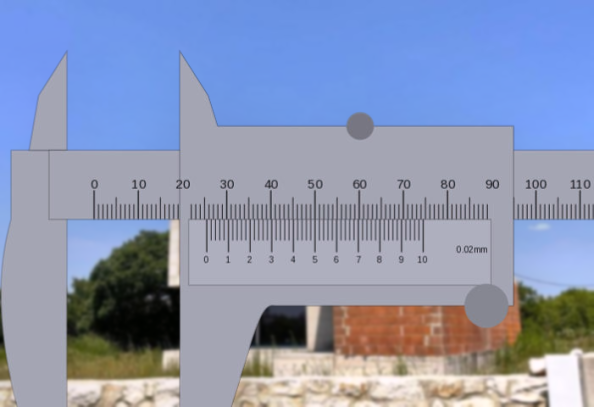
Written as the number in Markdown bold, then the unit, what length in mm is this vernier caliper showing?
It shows **25.5** mm
